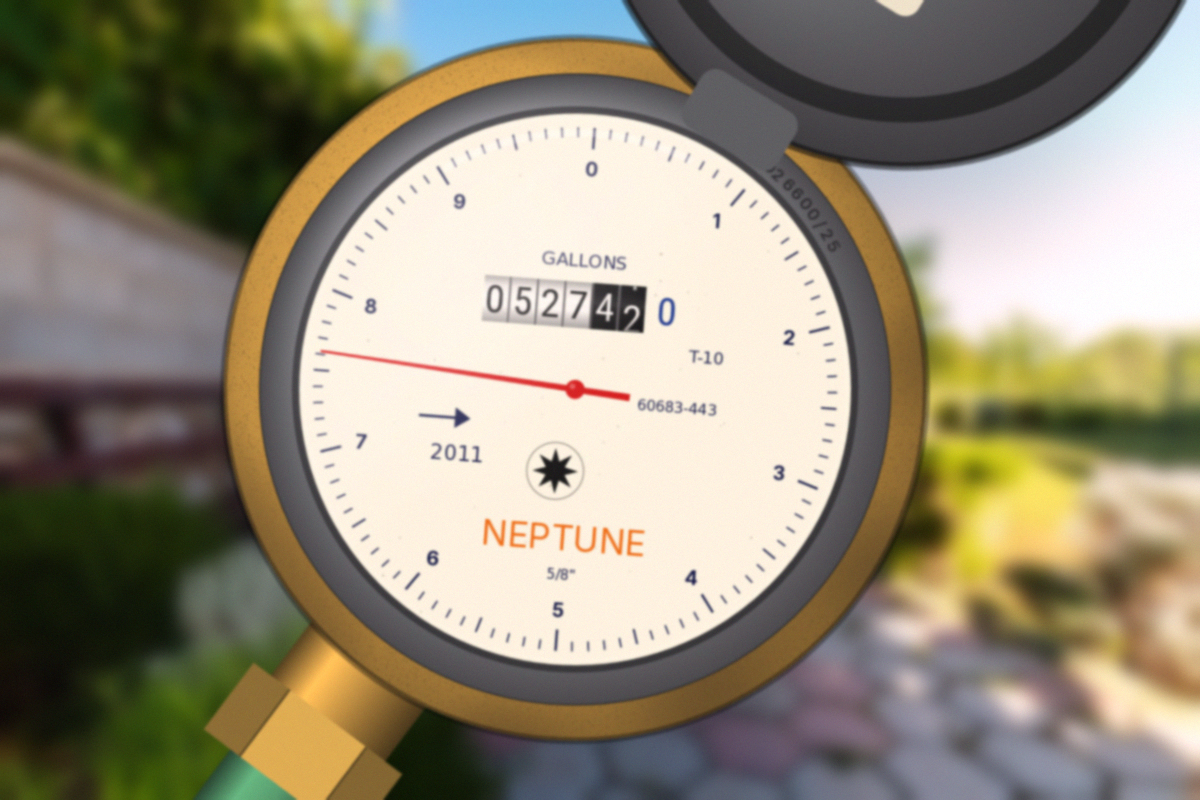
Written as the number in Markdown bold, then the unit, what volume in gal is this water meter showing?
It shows **527417.6** gal
